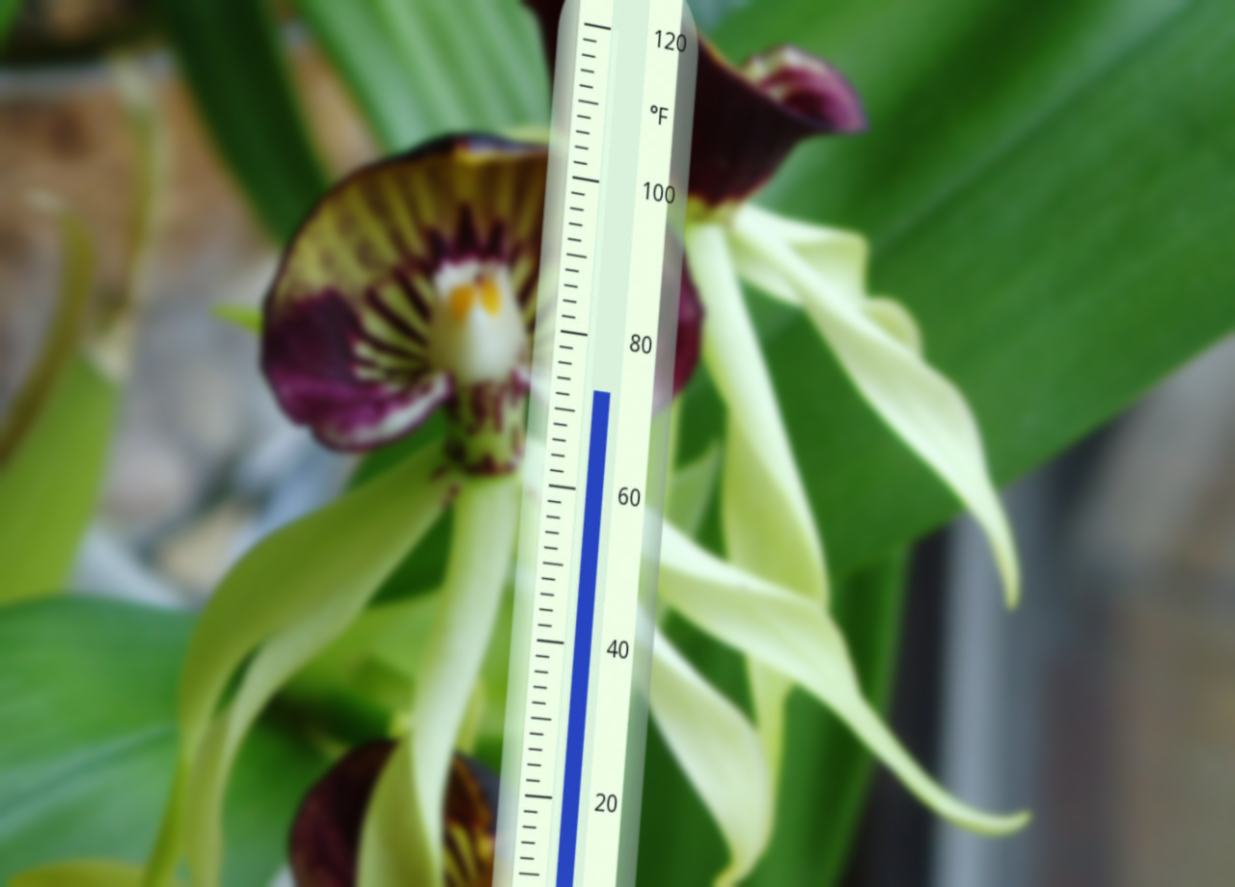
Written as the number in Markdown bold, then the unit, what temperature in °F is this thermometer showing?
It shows **73** °F
